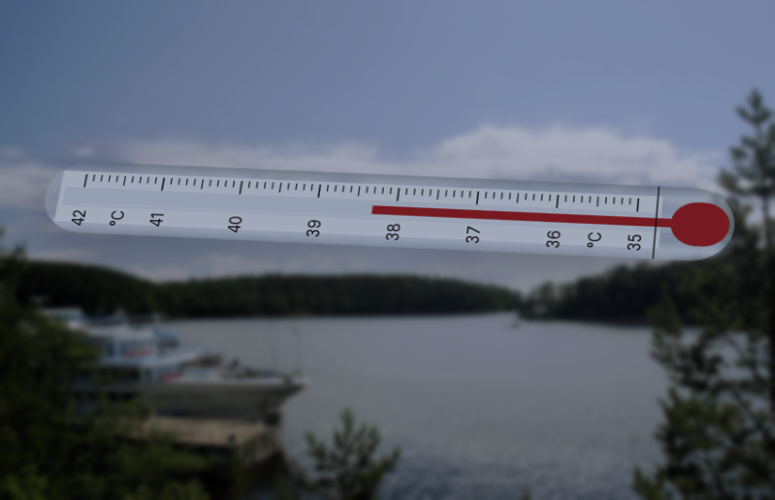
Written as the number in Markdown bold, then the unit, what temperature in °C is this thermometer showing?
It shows **38.3** °C
